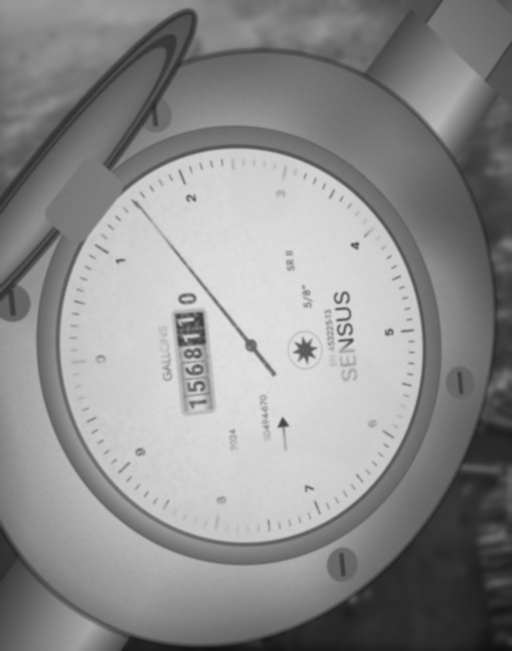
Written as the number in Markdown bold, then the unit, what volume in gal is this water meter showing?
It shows **1568111.5** gal
